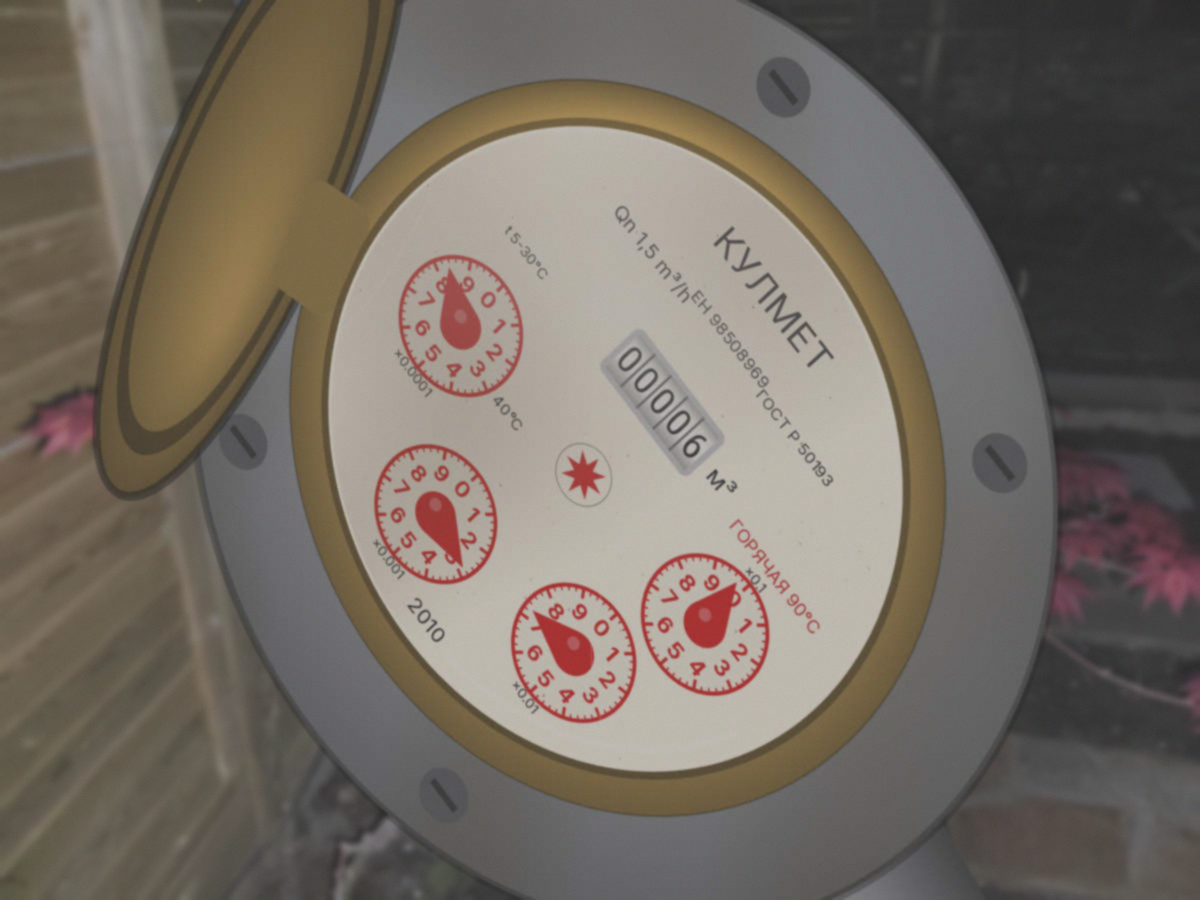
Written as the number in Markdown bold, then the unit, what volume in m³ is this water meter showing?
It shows **5.9728** m³
